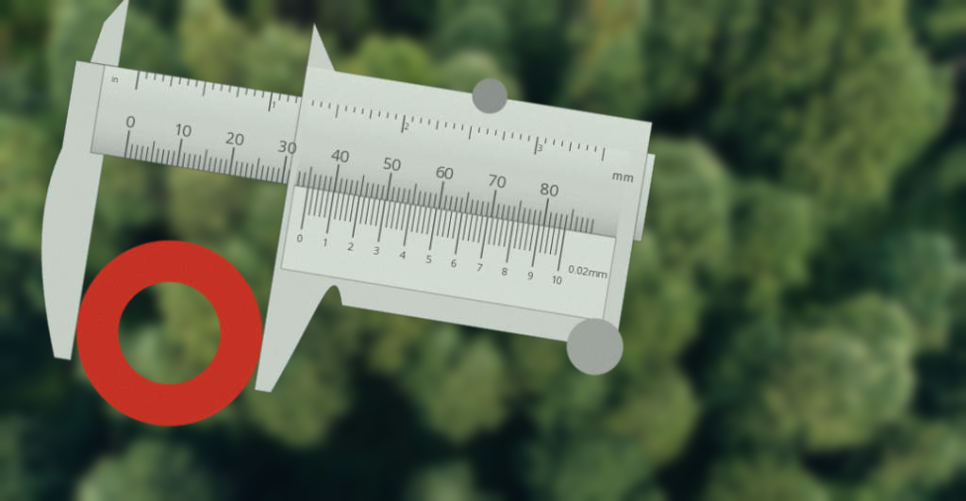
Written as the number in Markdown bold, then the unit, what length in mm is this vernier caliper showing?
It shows **35.0** mm
